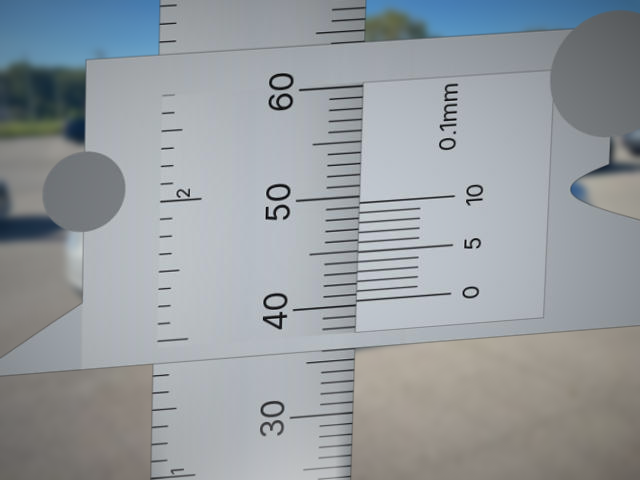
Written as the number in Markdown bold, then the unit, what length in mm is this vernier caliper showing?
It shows **40.4** mm
